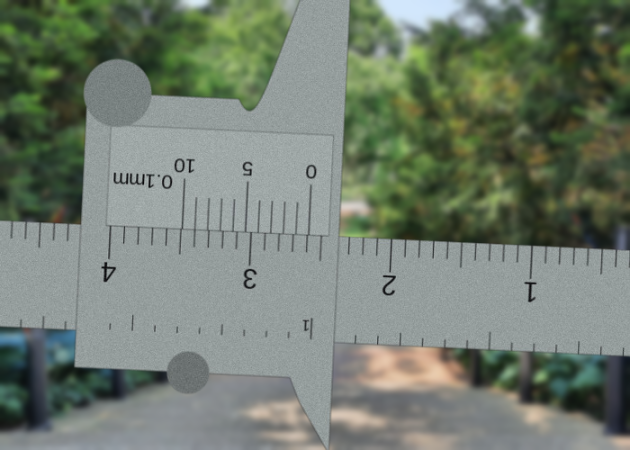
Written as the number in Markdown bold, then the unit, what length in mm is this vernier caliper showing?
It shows **25.9** mm
